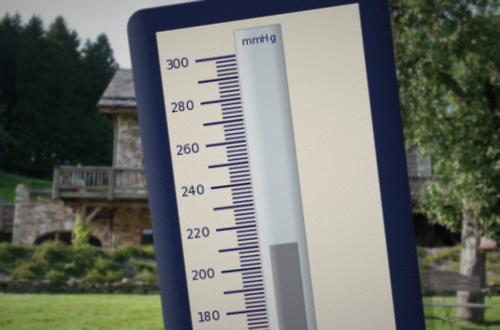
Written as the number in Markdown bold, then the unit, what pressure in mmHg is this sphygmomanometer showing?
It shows **210** mmHg
